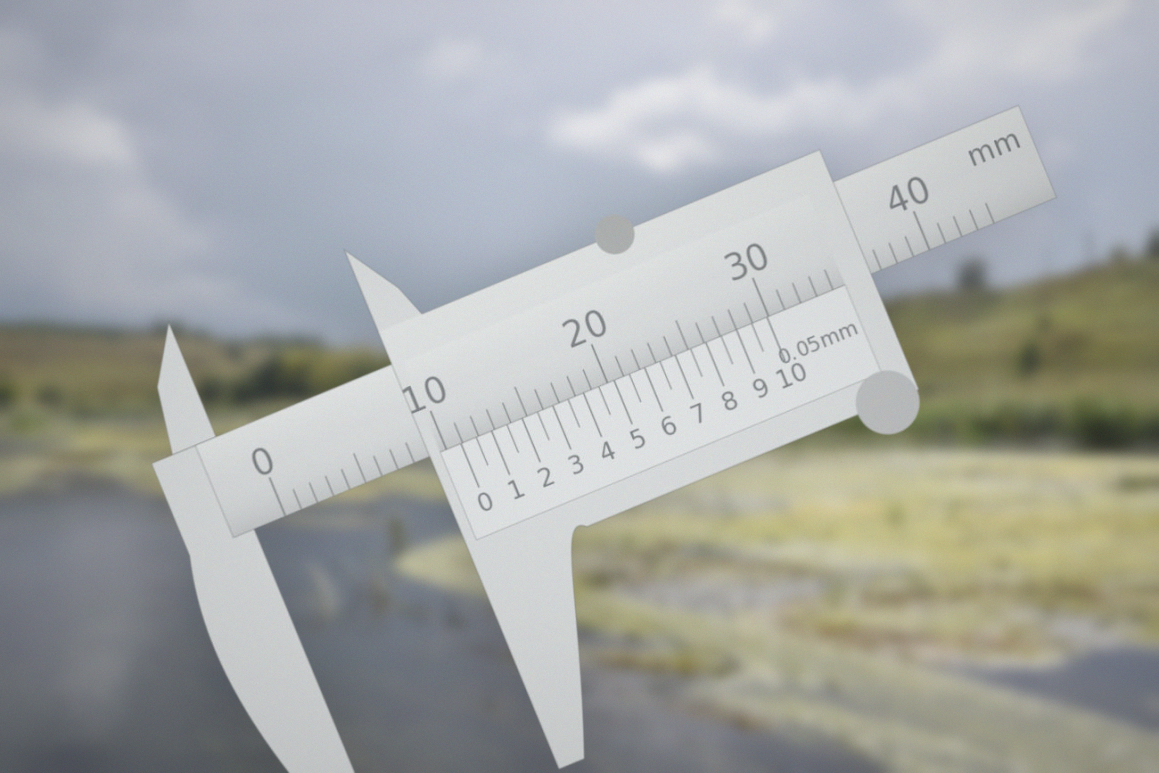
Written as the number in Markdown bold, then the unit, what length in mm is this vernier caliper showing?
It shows **10.9** mm
